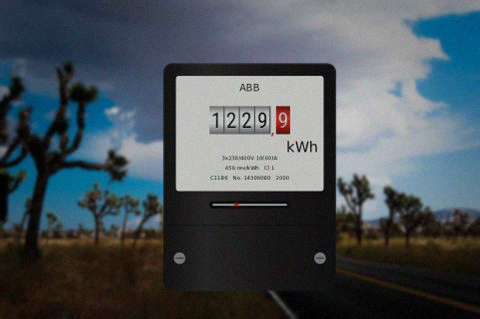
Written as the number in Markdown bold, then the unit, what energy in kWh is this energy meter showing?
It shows **1229.9** kWh
